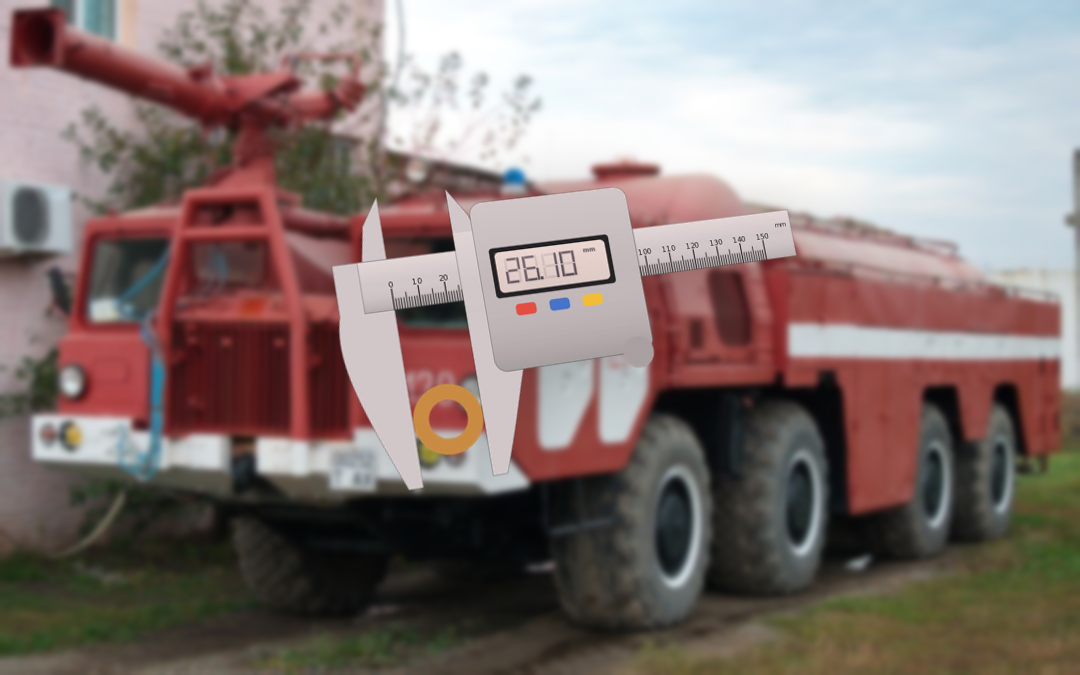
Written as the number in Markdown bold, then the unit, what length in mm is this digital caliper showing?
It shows **26.10** mm
